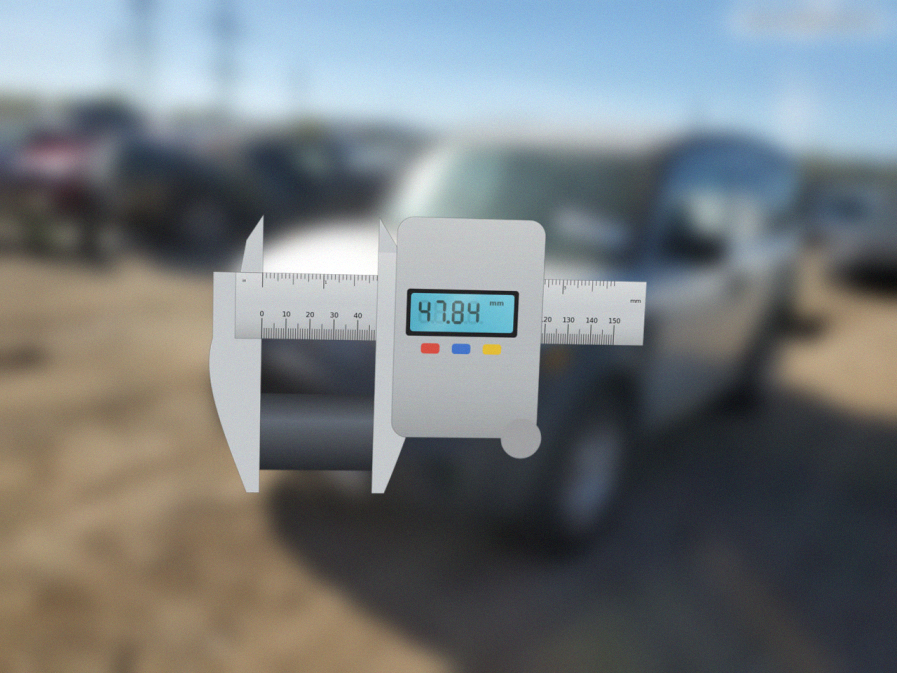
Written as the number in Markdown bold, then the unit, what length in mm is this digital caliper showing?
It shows **47.84** mm
